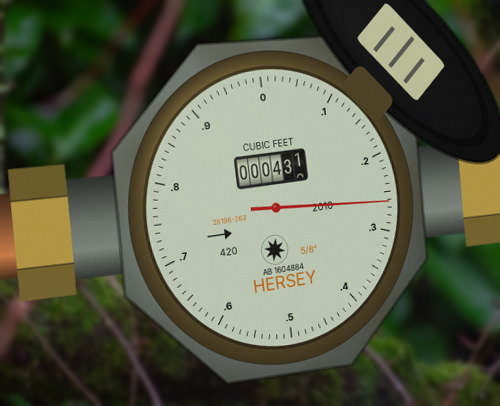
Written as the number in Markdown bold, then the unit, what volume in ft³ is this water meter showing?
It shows **431.26** ft³
